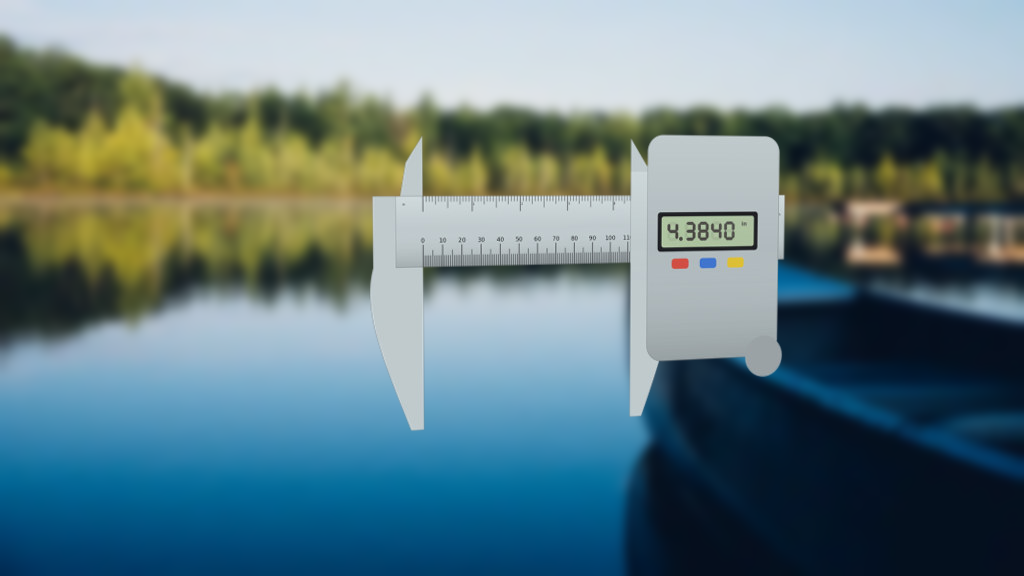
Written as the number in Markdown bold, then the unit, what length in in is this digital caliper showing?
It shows **4.3840** in
